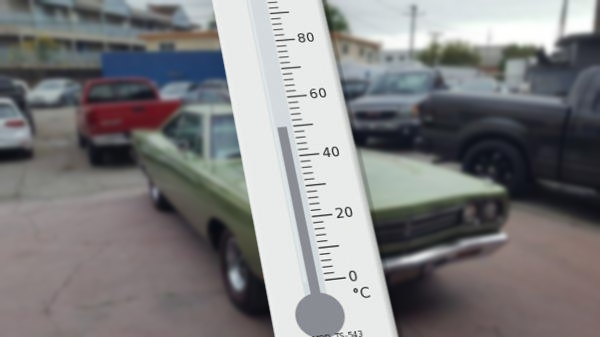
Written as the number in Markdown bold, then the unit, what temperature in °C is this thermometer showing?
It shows **50** °C
